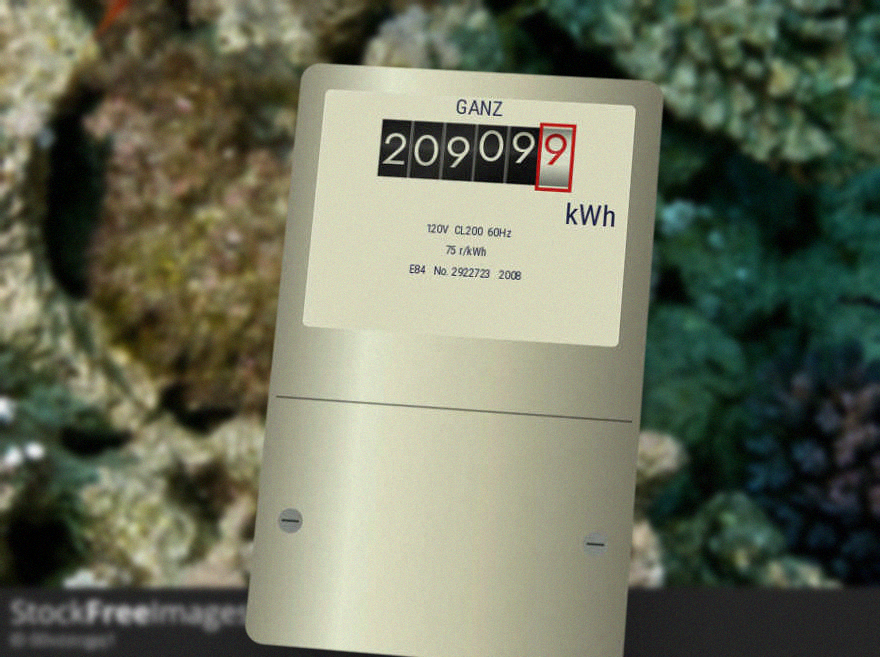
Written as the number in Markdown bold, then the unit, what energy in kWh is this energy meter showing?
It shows **20909.9** kWh
